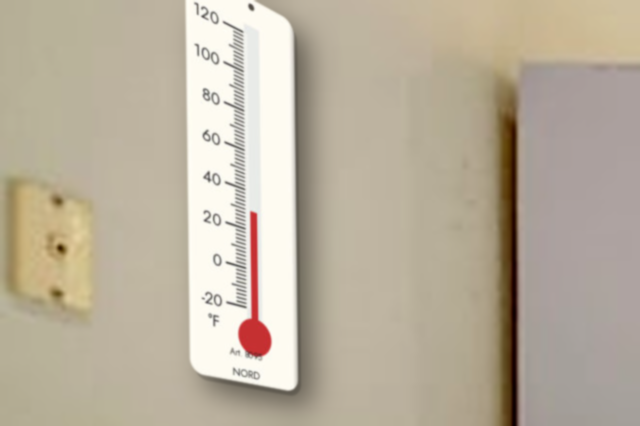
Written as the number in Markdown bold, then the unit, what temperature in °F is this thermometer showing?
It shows **30** °F
